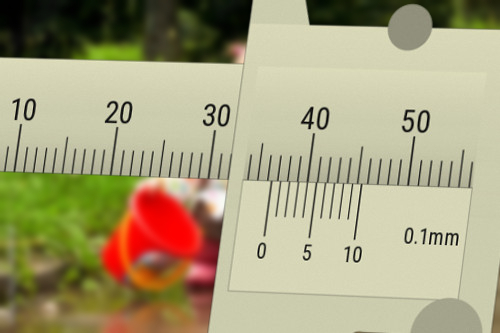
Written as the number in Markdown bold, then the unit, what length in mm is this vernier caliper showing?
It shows **36.4** mm
